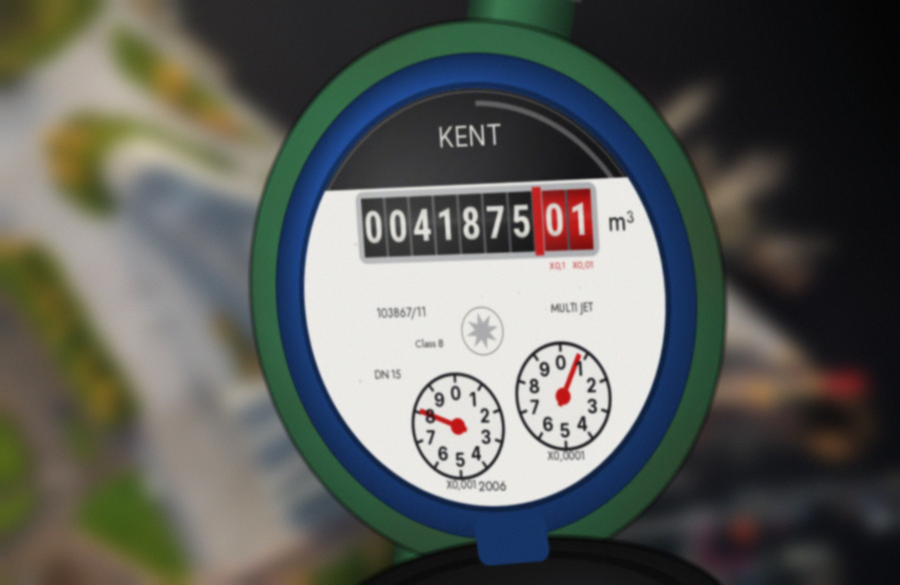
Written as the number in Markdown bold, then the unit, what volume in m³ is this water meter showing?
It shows **41875.0180** m³
